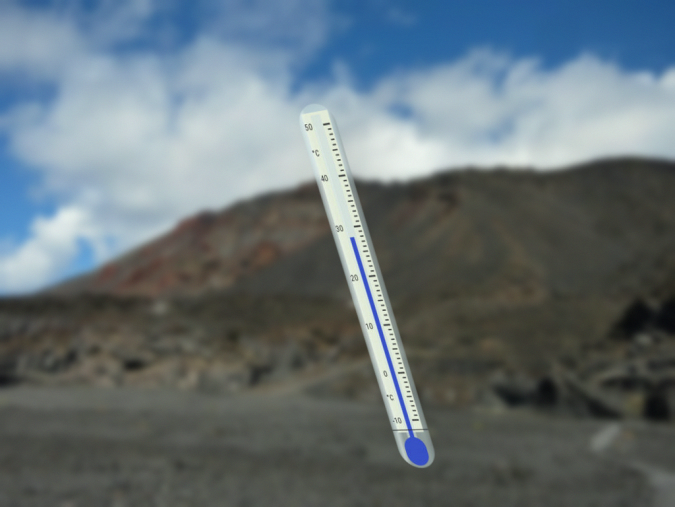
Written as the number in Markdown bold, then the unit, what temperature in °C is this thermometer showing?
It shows **28** °C
